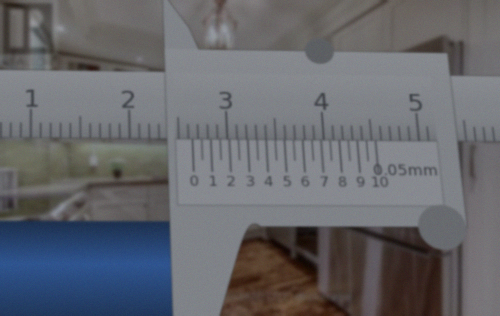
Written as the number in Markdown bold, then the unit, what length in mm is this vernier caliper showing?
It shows **26.4** mm
